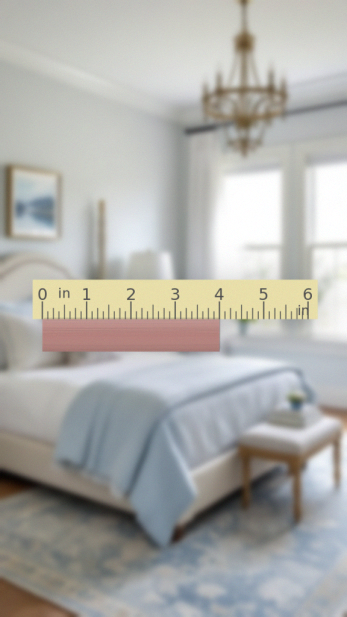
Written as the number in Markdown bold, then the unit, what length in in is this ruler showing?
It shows **4** in
